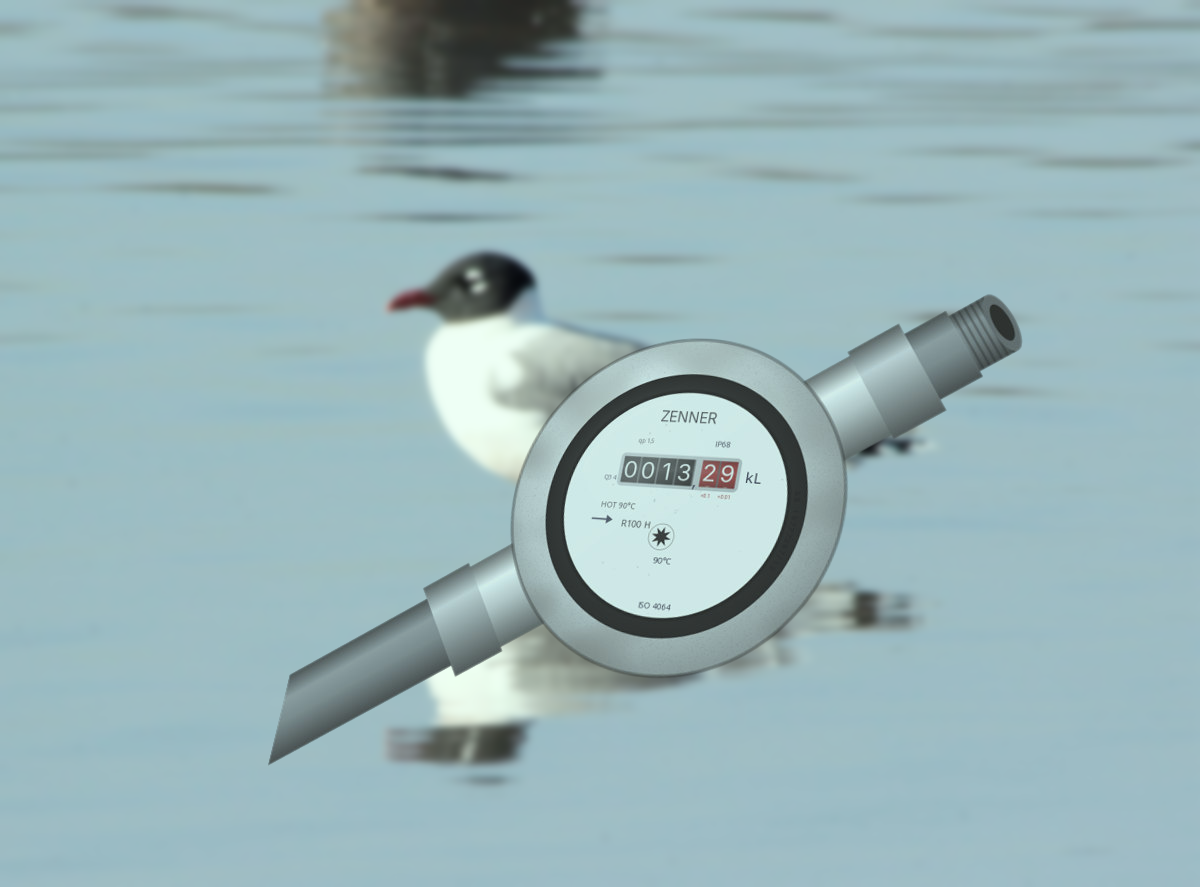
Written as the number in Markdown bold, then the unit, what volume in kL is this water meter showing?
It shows **13.29** kL
